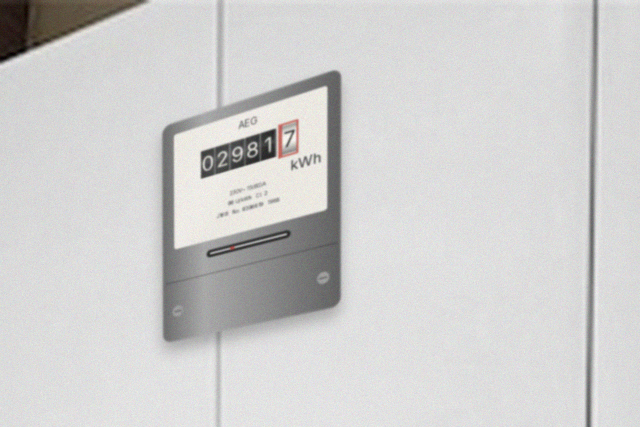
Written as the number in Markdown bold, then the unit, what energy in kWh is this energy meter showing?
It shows **2981.7** kWh
